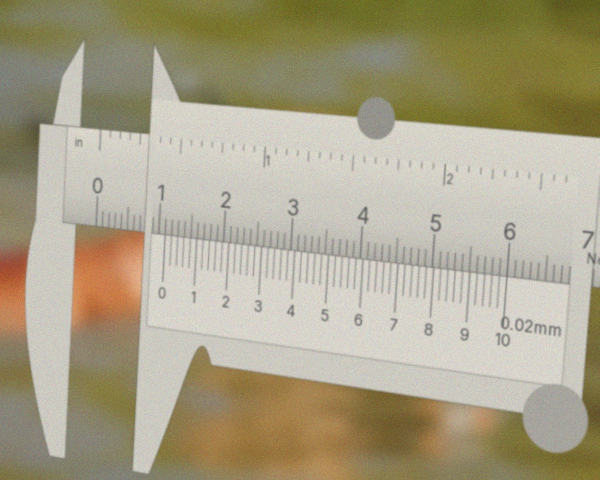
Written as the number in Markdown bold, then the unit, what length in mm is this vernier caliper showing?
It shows **11.0** mm
